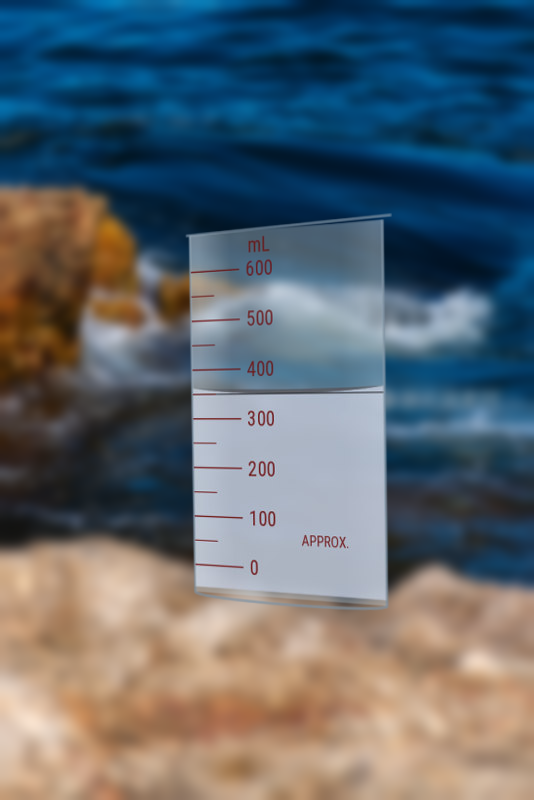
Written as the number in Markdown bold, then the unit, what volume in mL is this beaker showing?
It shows **350** mL
